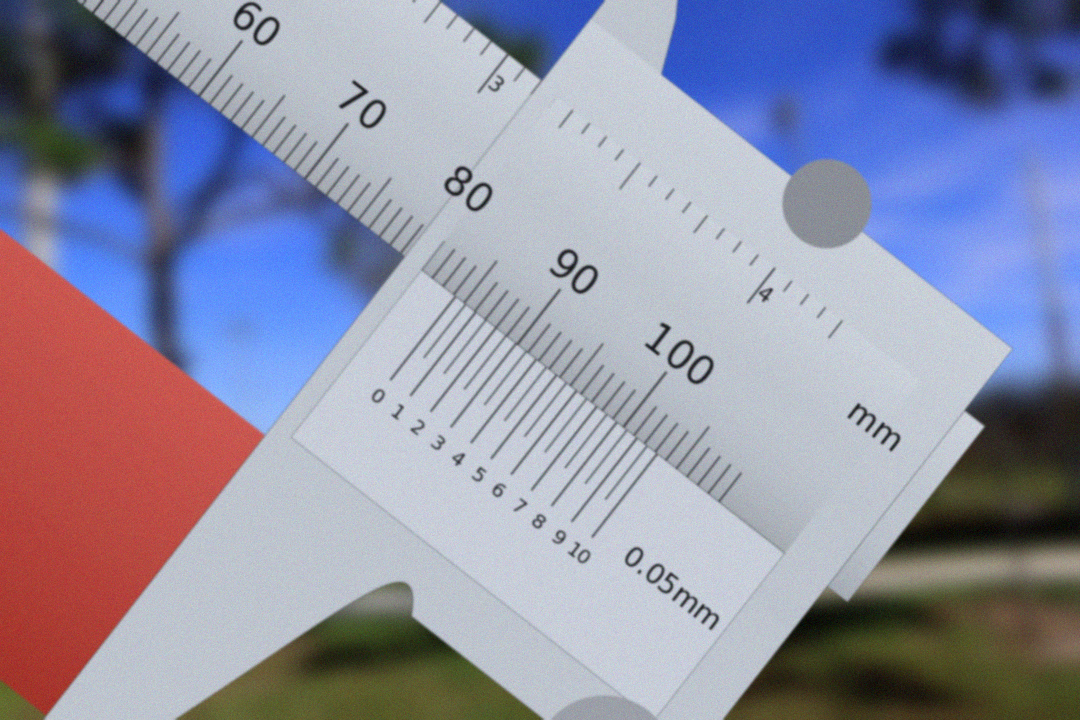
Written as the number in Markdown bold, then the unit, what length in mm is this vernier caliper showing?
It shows **84.2** mm
